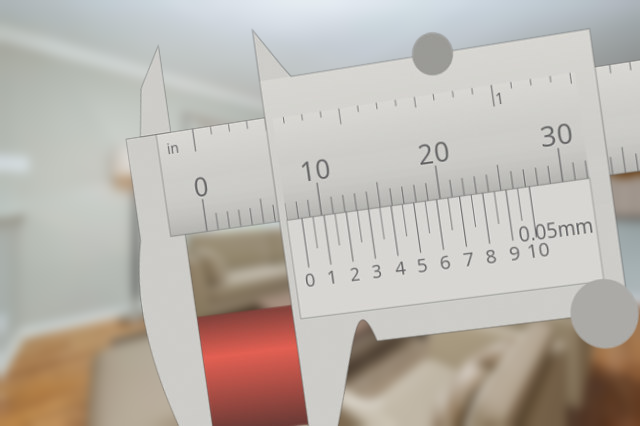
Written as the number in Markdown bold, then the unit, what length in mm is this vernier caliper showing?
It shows **8.3** mm
